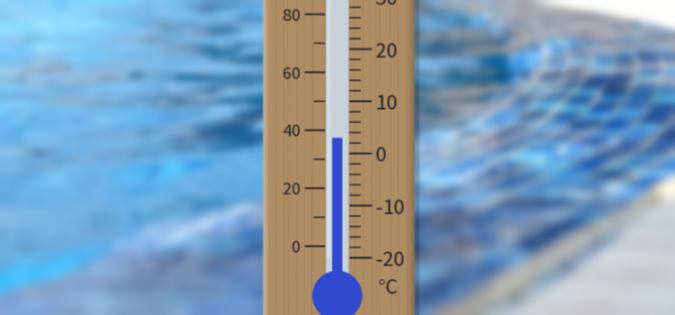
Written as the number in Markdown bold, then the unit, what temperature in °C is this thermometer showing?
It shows **3** °C
